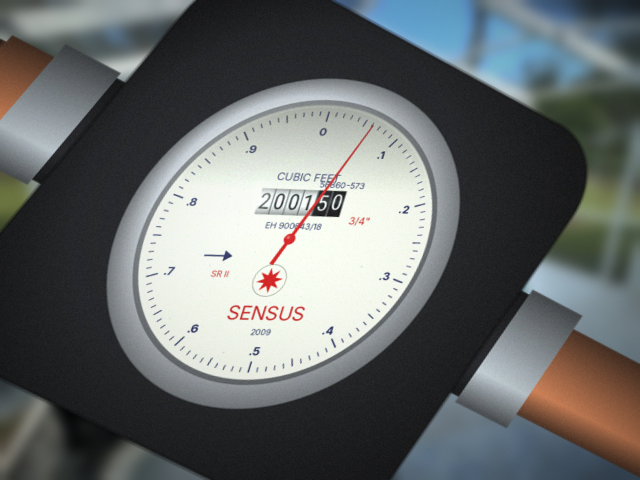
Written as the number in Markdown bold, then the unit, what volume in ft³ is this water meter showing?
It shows **200150.06** ft³
